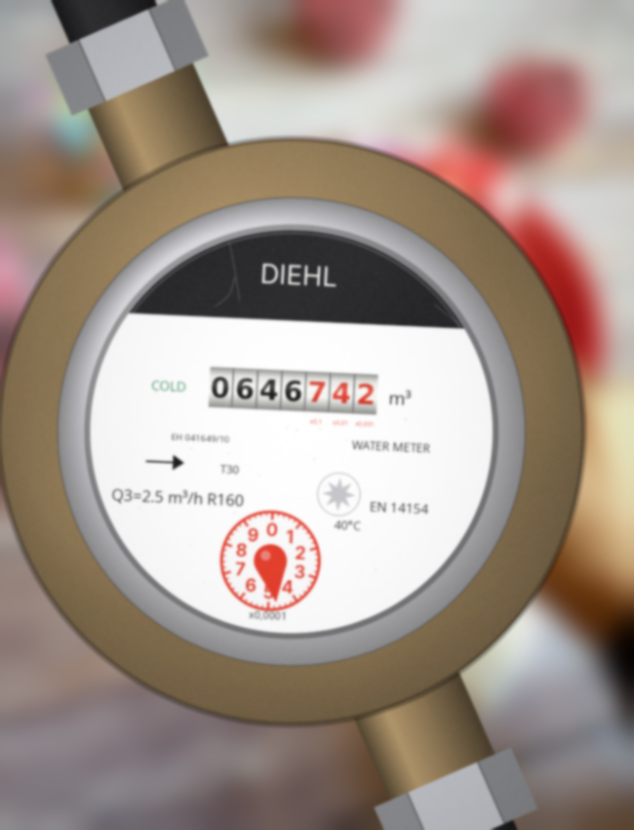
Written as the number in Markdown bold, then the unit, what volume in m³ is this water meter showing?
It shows **646.7424** m³
